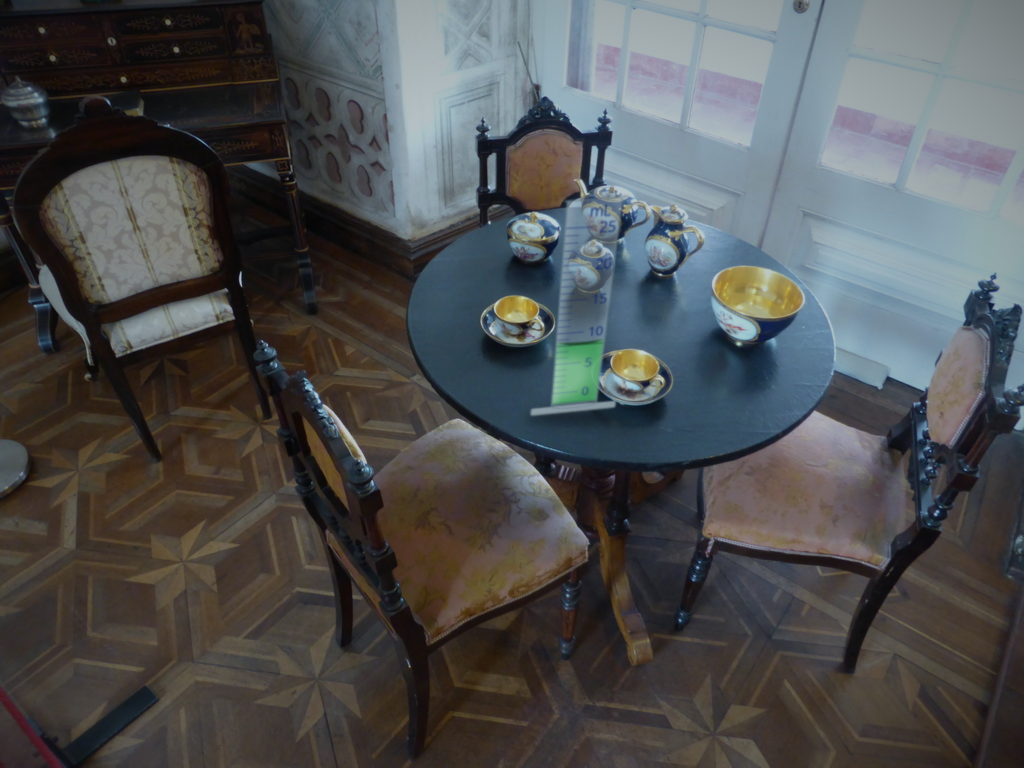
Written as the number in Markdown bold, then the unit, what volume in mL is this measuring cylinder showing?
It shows **8** mL
